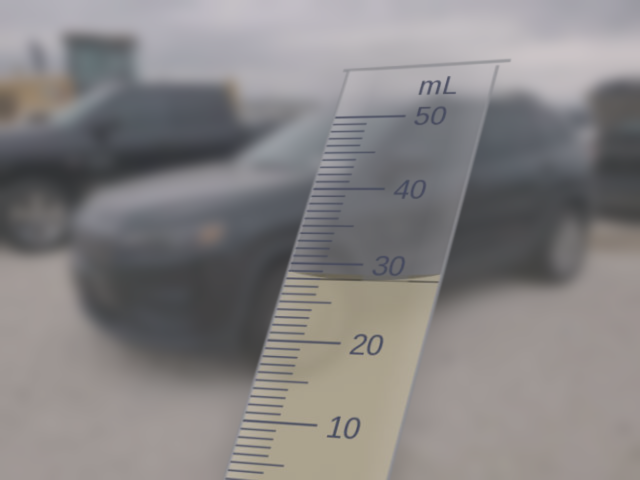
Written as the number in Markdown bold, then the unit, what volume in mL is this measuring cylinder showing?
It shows **28** mL
